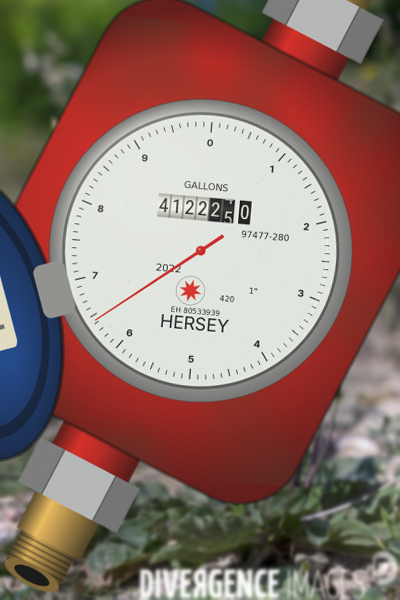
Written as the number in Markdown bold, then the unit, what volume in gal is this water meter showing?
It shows **4122246.4** gal
